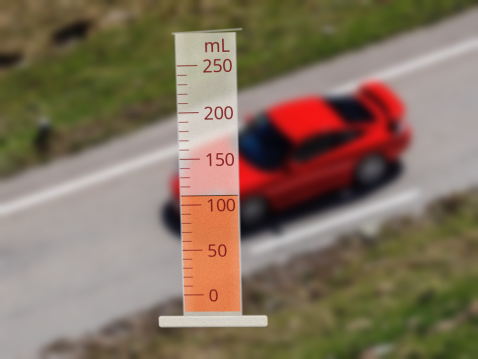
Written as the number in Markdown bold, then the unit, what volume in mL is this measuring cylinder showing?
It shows **110** mL
